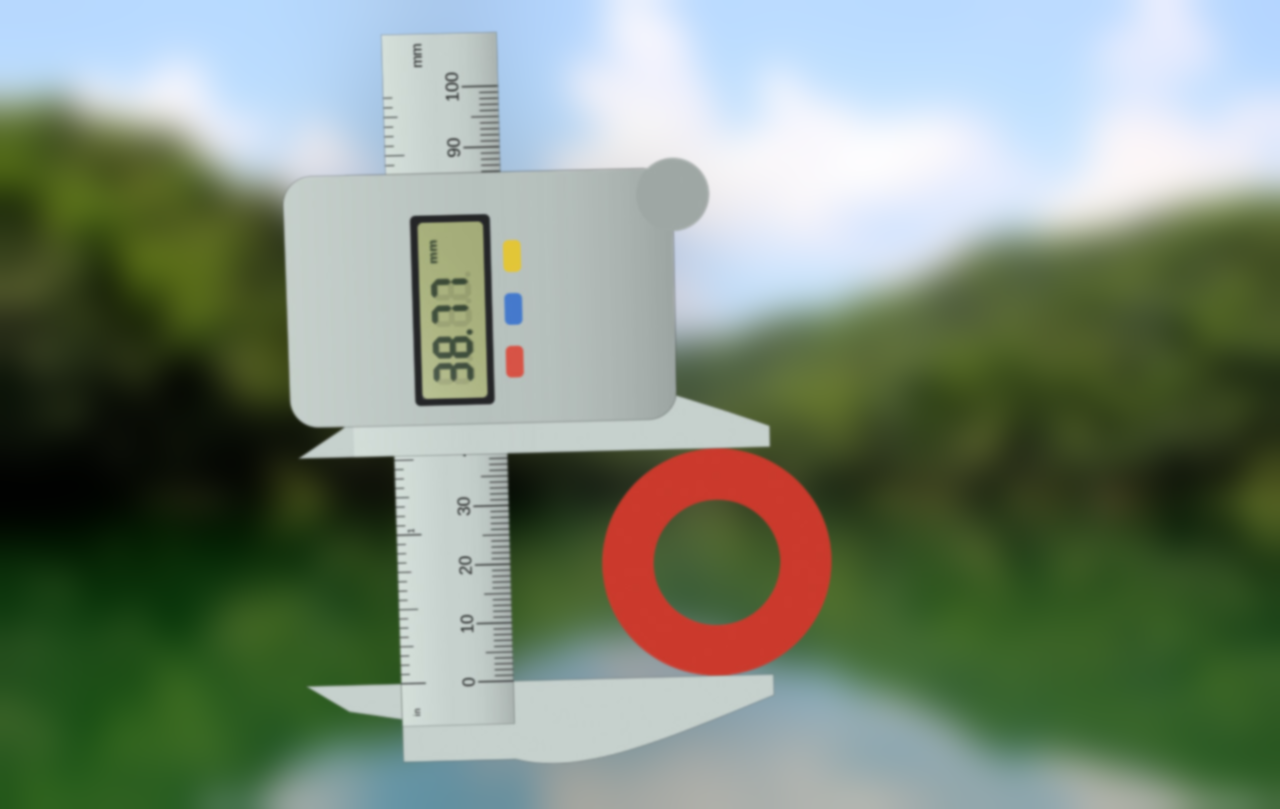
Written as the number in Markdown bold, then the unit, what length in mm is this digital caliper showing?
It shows **38.77** mm
